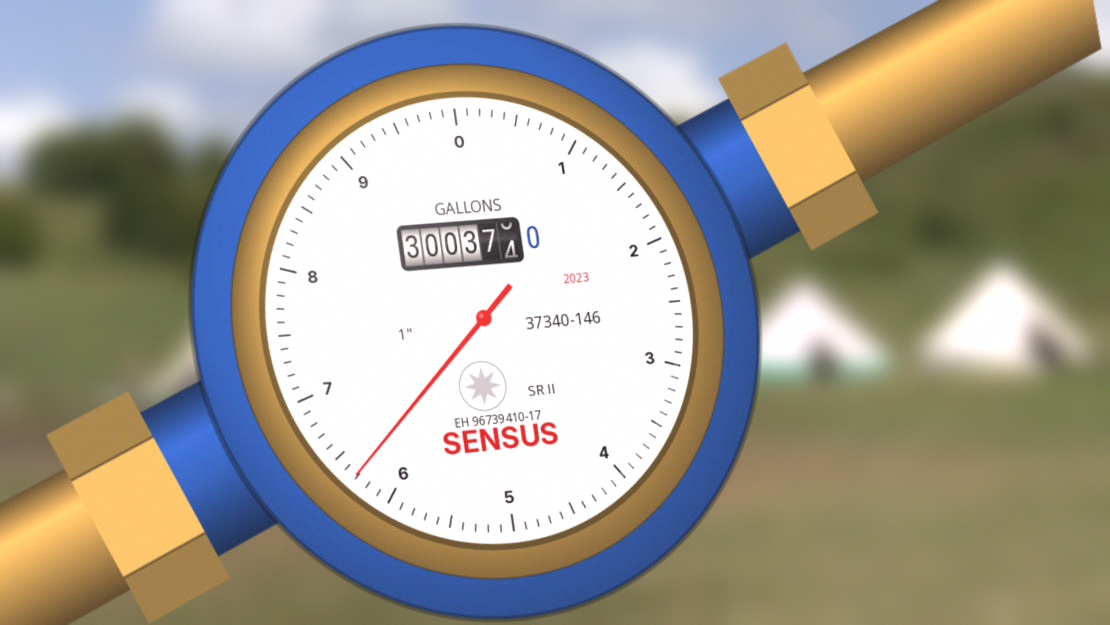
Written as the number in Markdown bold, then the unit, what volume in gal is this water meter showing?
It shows **3003736.3** gal
